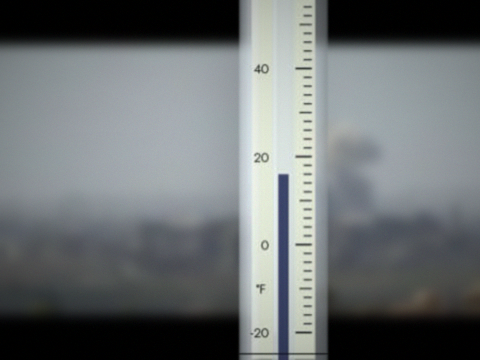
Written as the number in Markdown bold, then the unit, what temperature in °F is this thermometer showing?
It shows **16** °F
